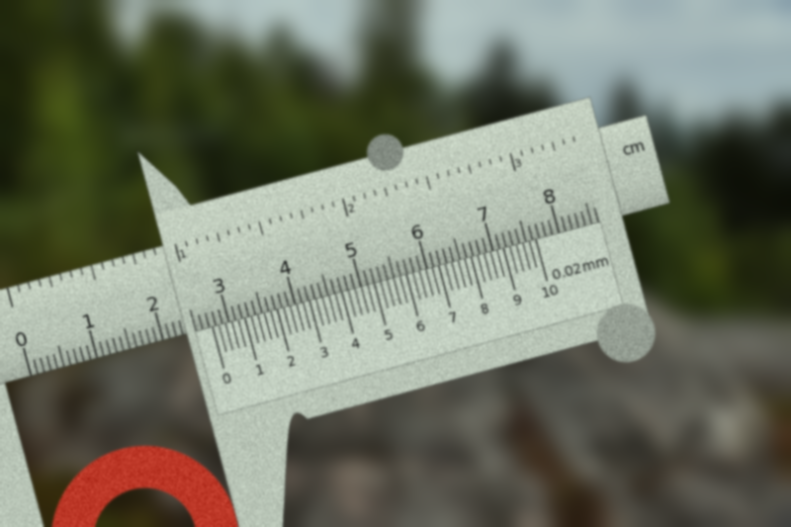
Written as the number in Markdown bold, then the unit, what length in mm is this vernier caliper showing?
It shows **27.5** mm
